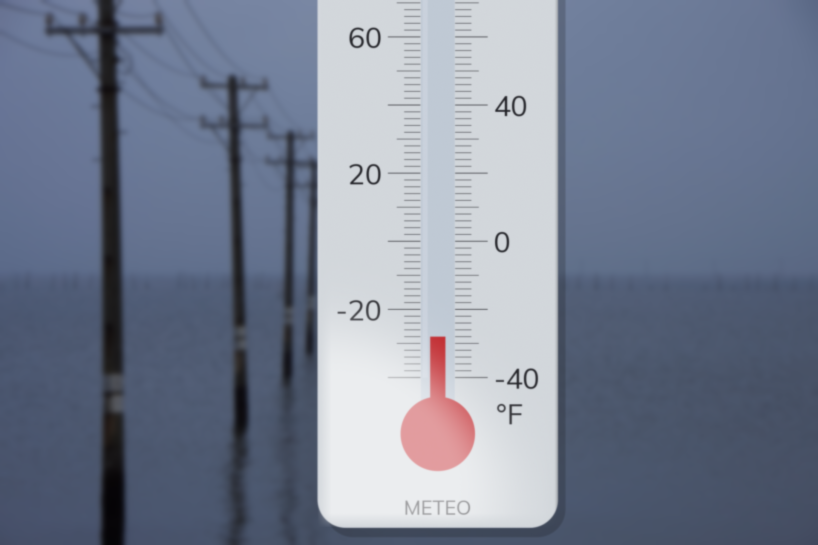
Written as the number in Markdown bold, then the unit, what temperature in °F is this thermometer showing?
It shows **-28** °F
